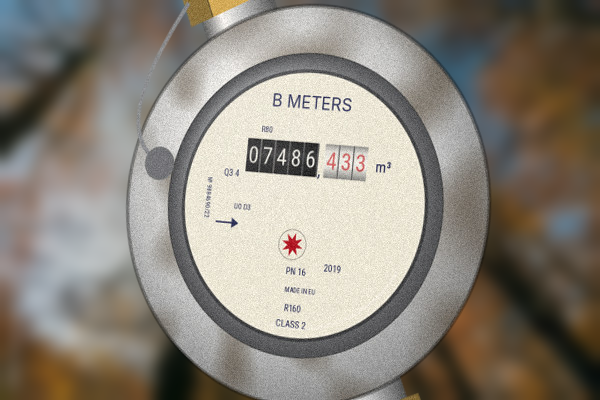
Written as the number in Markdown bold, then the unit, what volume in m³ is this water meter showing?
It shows **7486.433** m³
